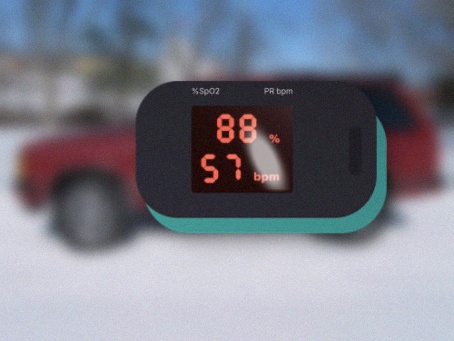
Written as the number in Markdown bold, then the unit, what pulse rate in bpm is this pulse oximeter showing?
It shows **57** bpm
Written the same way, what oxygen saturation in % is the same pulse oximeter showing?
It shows **88** %
